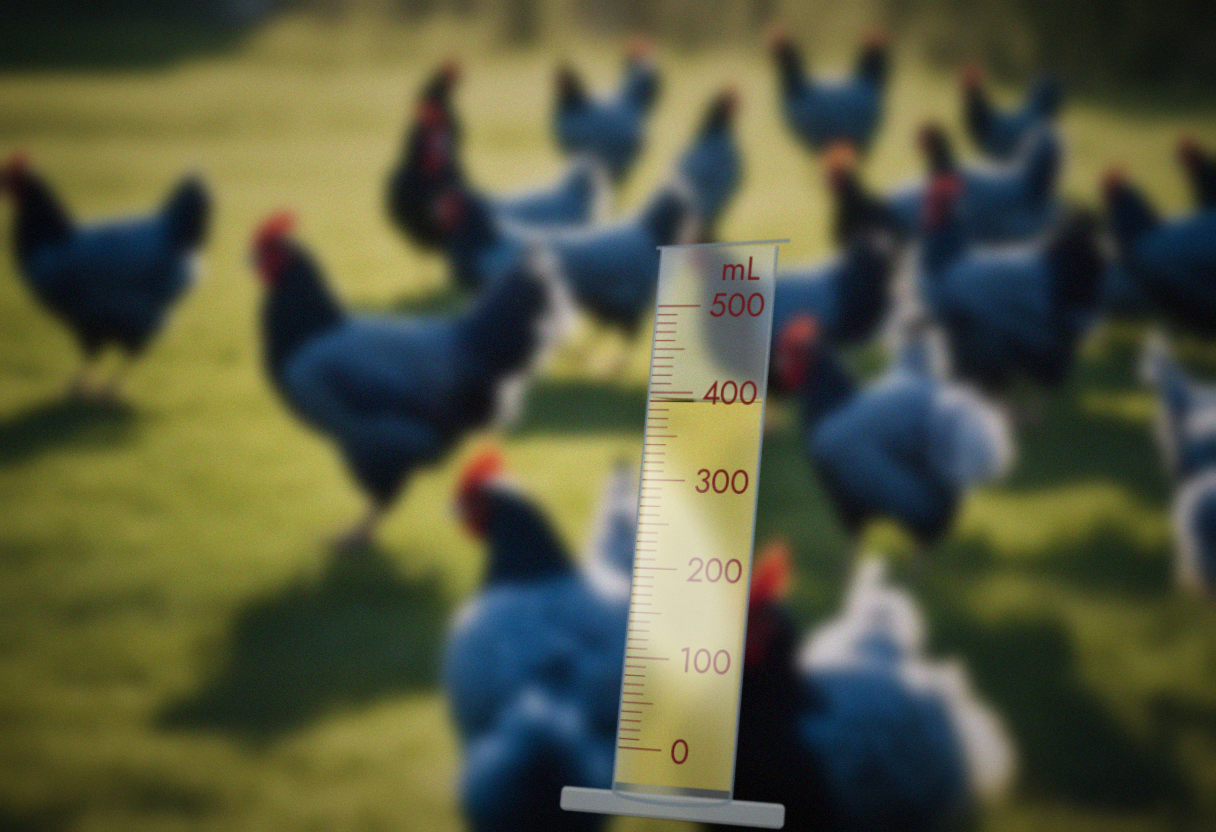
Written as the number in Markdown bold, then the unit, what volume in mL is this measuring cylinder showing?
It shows **390** mL
